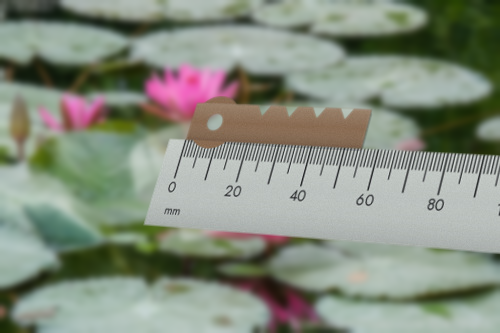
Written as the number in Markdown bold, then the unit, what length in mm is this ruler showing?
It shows **55** mm
